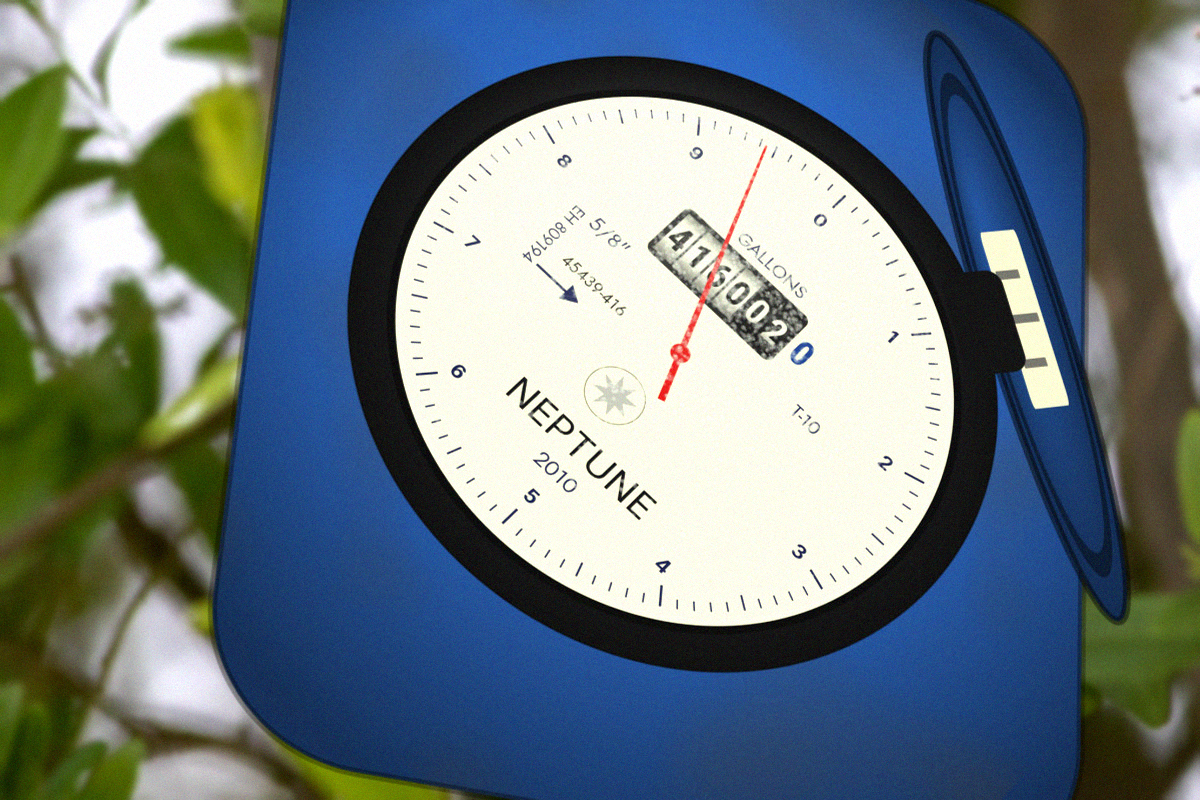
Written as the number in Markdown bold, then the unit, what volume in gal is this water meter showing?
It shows **4160019.4** gal
